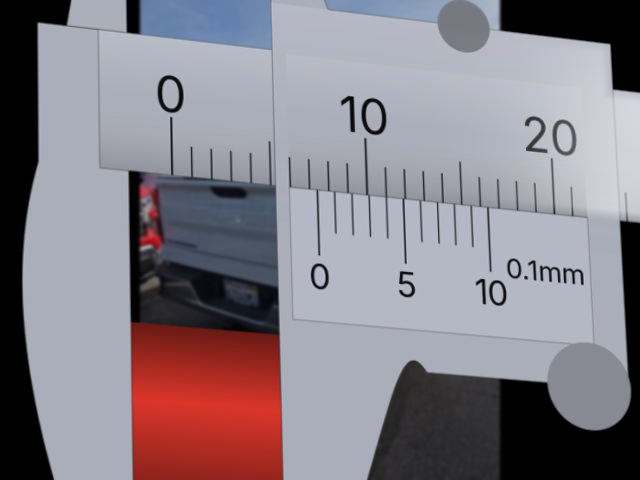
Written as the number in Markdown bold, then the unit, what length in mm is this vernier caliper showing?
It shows **7.4** mm
